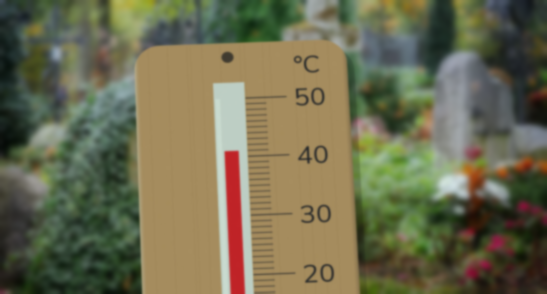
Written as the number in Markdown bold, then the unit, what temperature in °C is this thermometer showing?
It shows **41** °C
